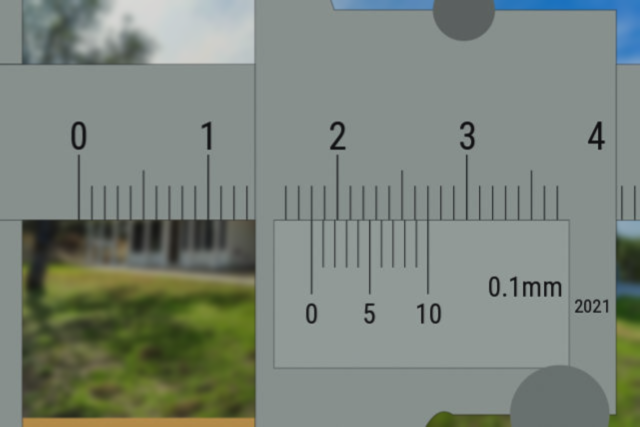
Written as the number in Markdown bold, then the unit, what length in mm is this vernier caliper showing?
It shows **18.0** mm
